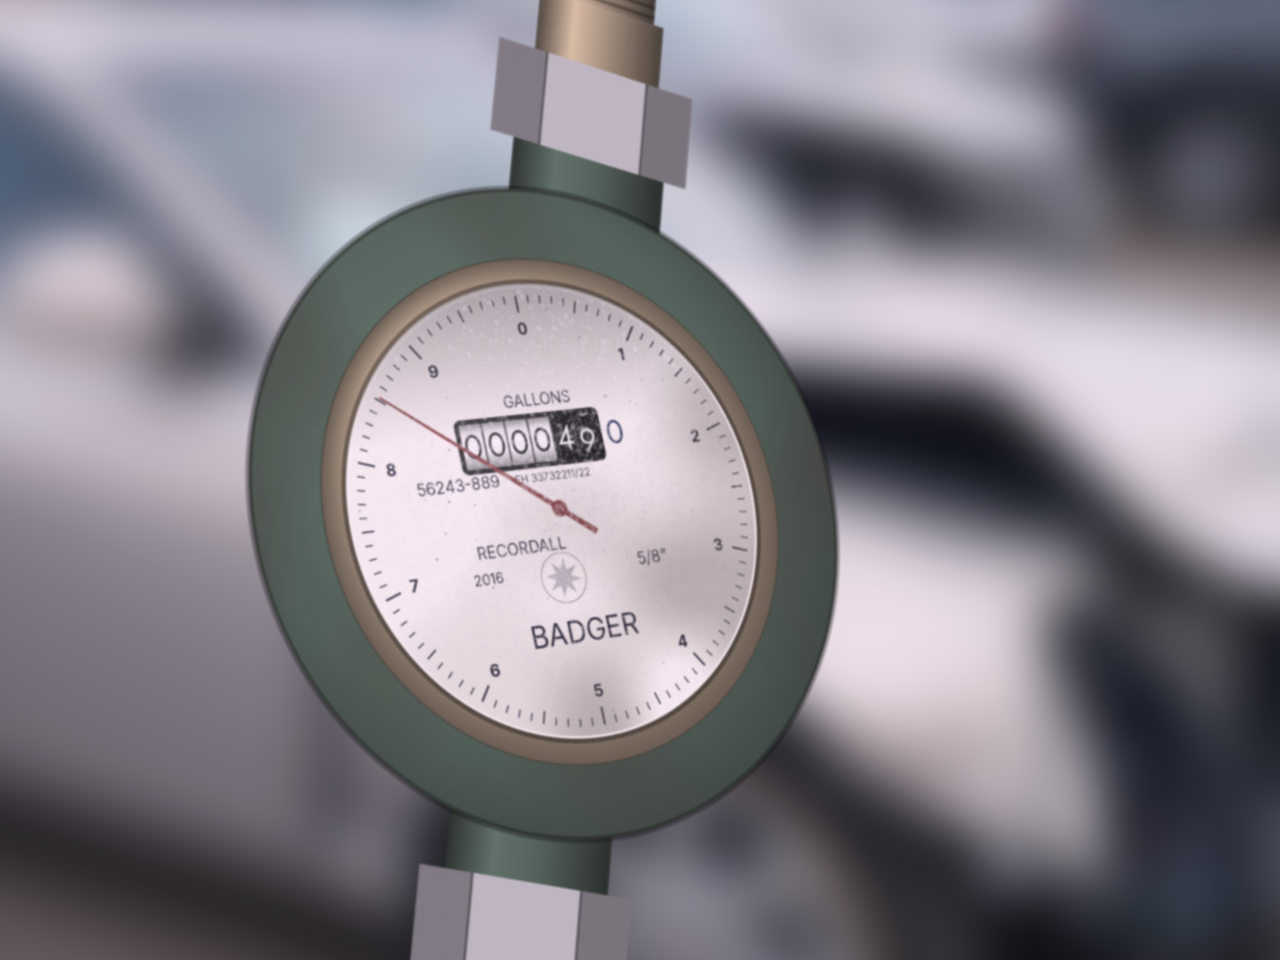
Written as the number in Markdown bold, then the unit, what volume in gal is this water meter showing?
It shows **488.5** gal
